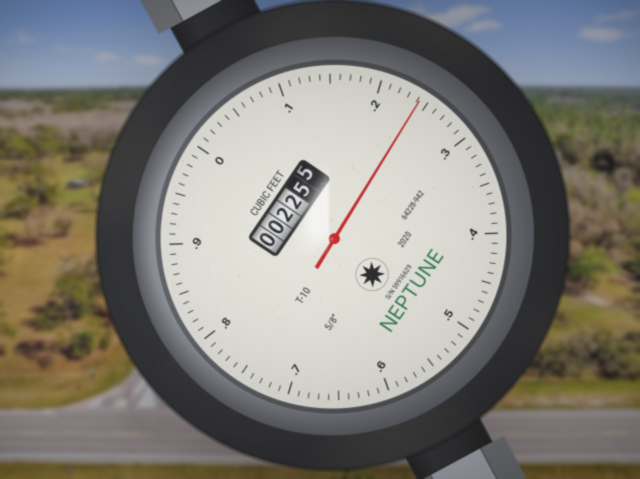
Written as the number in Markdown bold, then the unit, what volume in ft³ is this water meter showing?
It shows **2255.24** ft³
